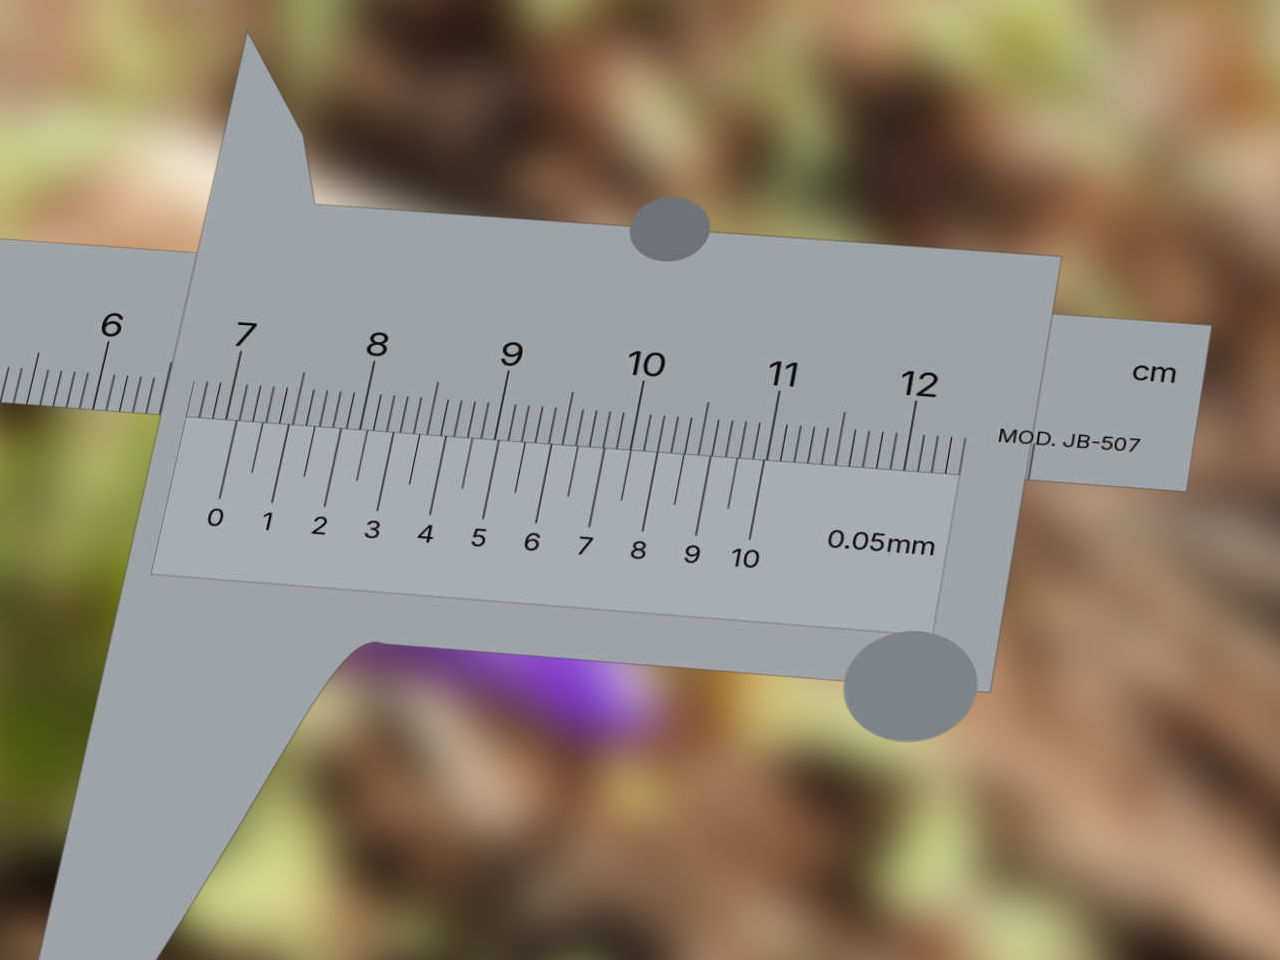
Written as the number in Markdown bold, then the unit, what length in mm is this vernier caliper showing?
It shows **70.8** mm
